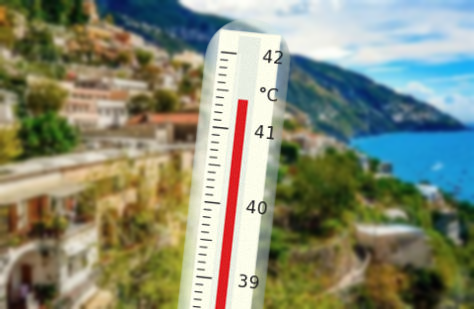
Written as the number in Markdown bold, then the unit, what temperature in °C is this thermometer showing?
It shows **41.4** °C
